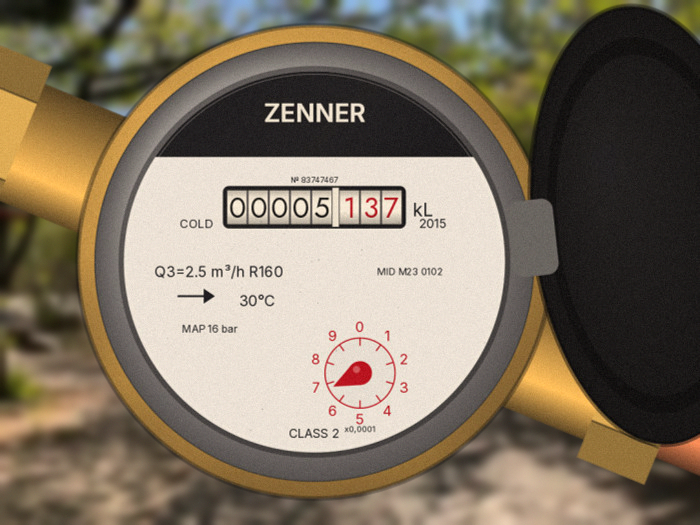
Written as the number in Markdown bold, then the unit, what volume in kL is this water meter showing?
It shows **5.1376** kL
